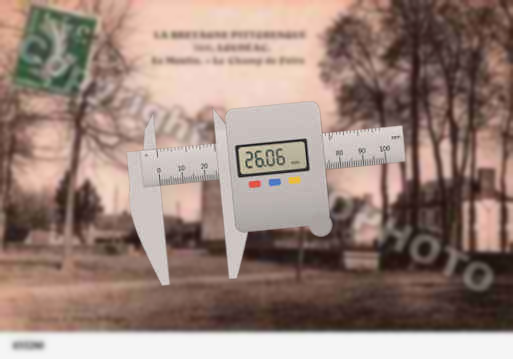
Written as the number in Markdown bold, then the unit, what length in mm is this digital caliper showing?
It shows **26.06** mm
